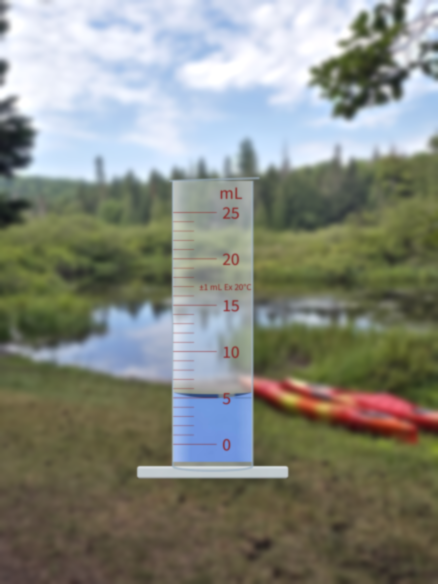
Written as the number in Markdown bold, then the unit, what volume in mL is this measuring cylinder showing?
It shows **5** mL
